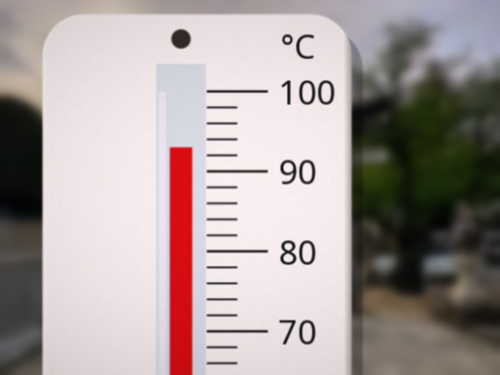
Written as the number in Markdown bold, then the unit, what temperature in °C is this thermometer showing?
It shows **93** °C
